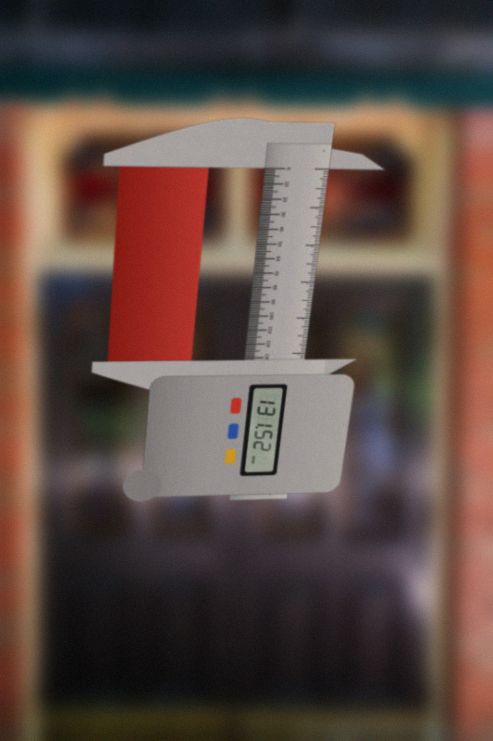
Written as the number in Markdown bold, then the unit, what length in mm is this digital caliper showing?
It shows **131.52** mm
